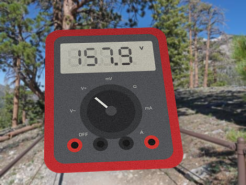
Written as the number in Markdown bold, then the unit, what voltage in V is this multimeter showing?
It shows **157.9** V
